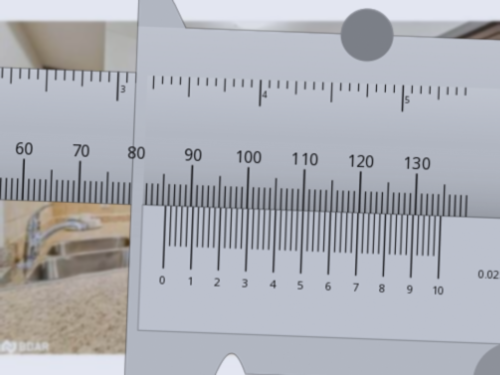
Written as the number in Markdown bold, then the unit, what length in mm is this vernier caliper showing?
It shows **85.5** mm
